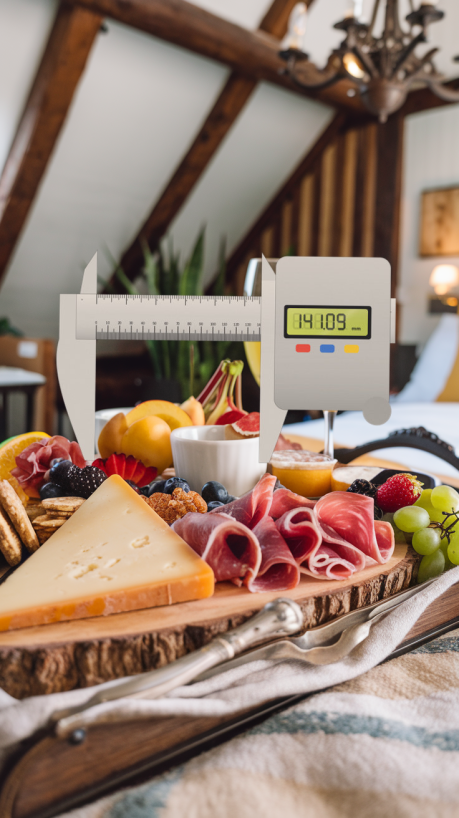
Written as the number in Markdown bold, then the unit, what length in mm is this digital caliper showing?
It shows **141.09** mm
